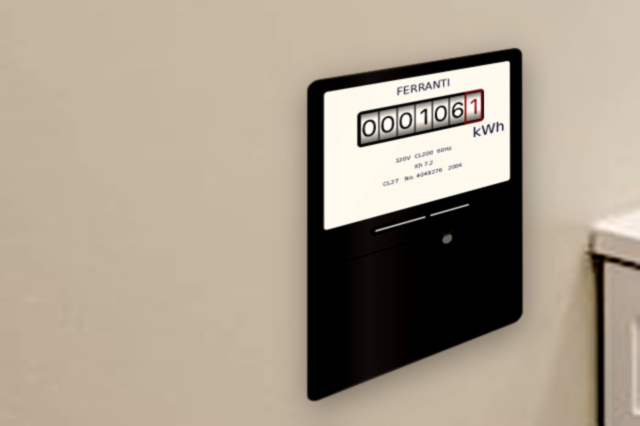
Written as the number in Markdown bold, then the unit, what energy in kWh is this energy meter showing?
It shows **106.1** kWh
